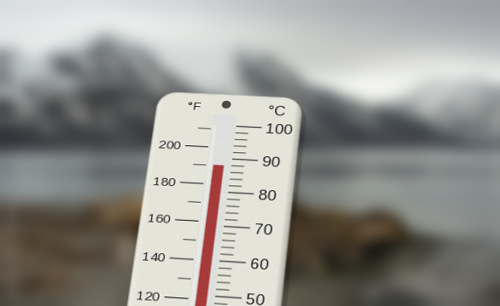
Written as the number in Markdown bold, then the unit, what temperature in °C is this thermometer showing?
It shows **88** °C
